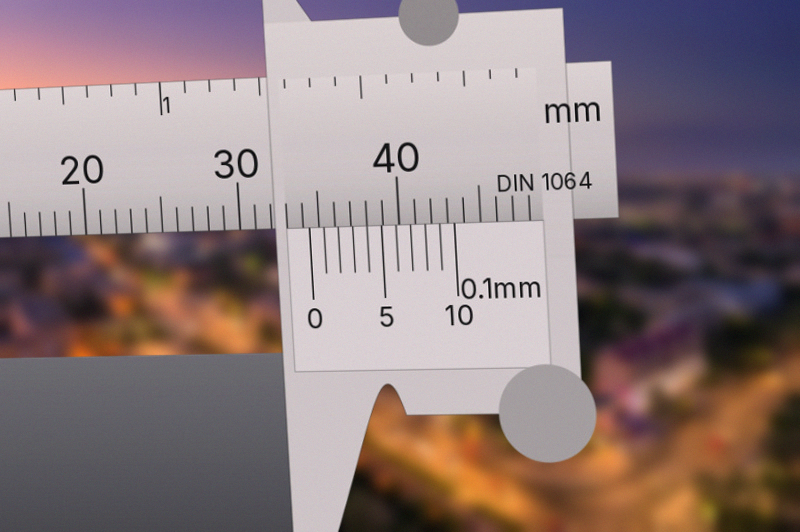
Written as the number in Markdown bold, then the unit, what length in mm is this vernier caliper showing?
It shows **34.4** mm
